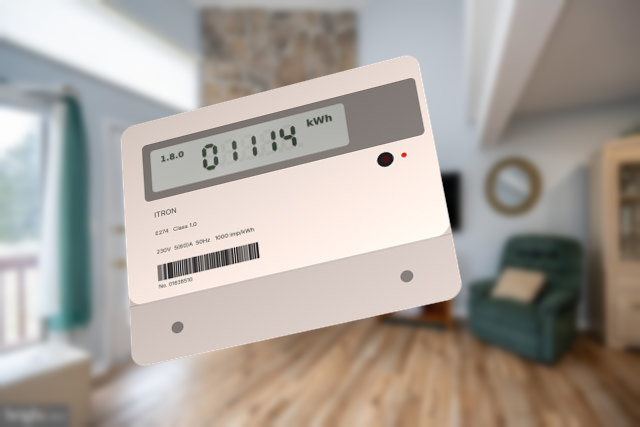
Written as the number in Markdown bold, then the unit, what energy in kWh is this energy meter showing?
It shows **1114** kWh
